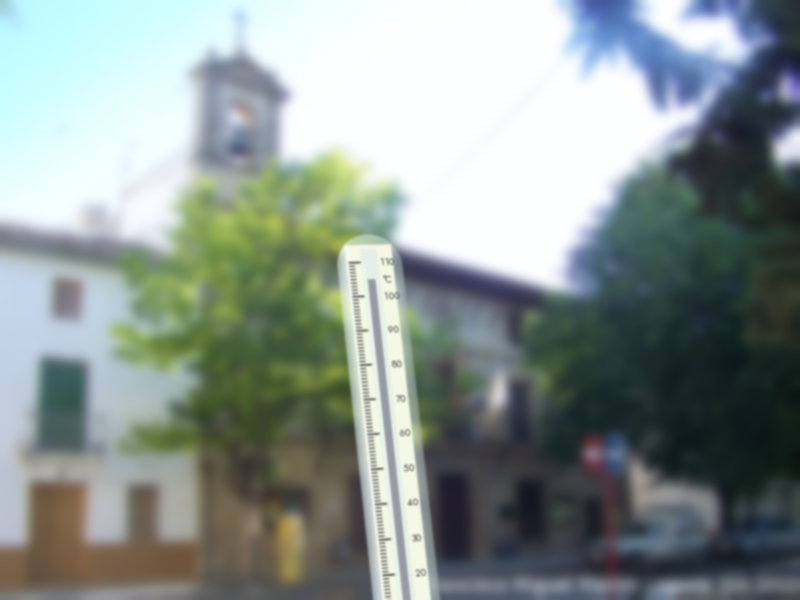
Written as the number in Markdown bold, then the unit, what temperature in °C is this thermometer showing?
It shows **105** °C
